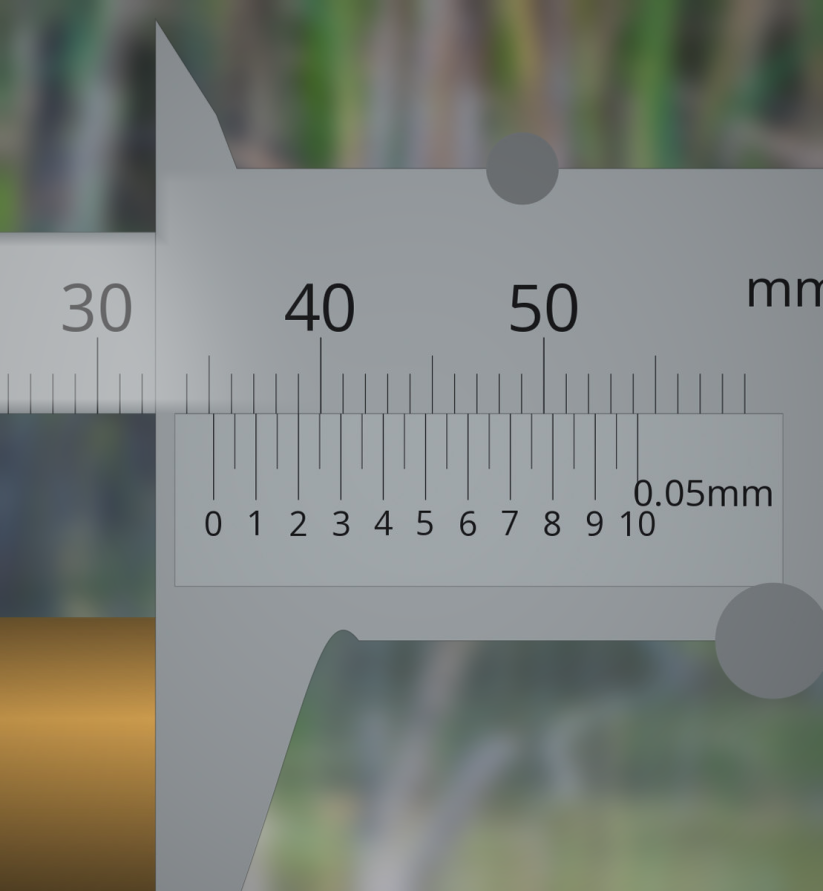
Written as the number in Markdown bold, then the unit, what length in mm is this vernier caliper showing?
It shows **35.20** mm
